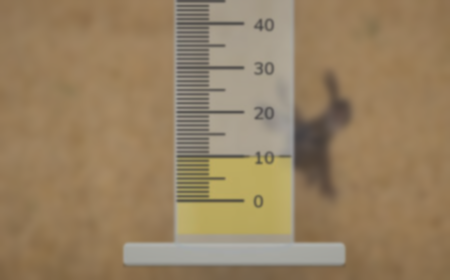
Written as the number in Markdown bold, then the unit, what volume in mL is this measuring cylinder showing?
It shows **10** mL
